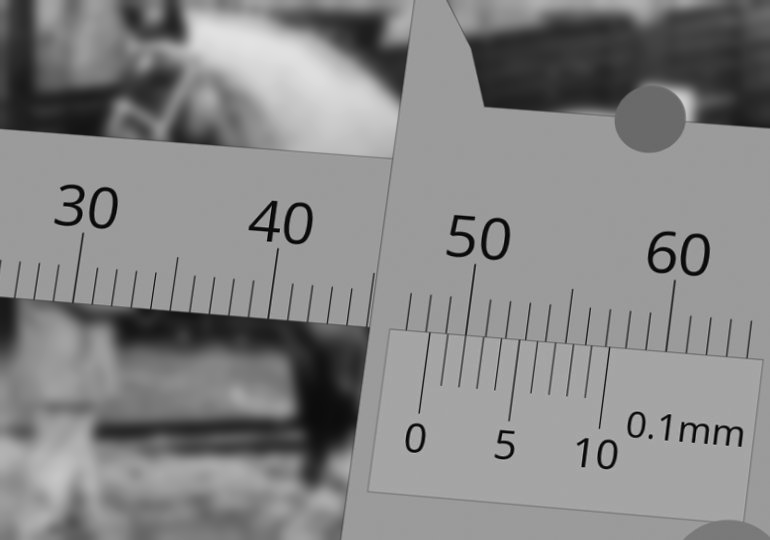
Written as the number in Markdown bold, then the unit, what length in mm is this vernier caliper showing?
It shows **48.2** mm
